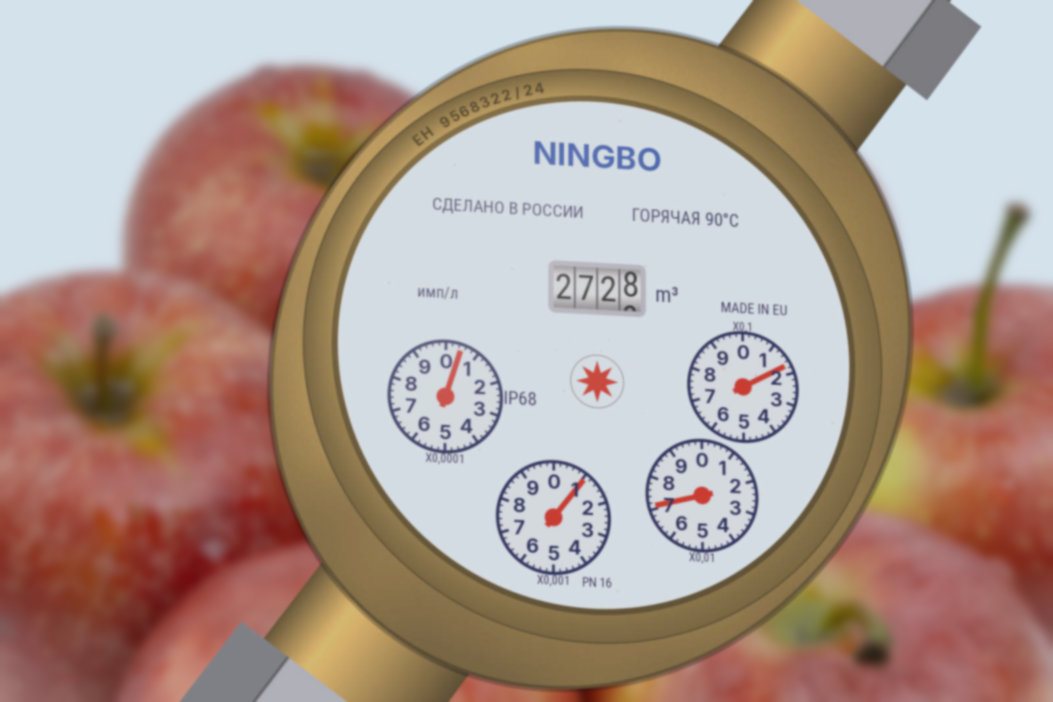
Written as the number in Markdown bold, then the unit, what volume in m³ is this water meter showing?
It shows **2728.1710** m³
